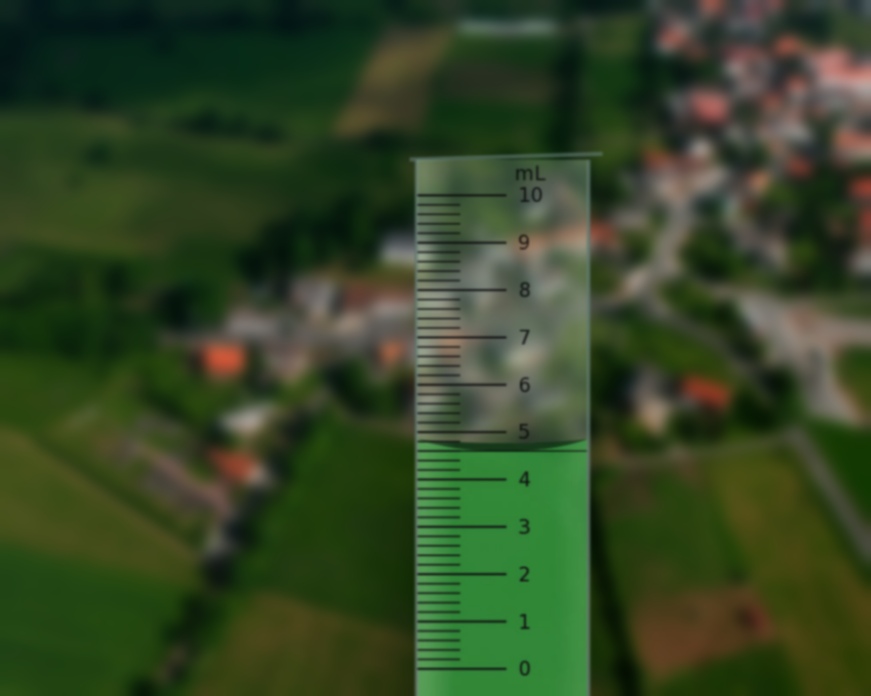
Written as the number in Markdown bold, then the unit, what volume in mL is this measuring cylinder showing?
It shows **4.6** mL
